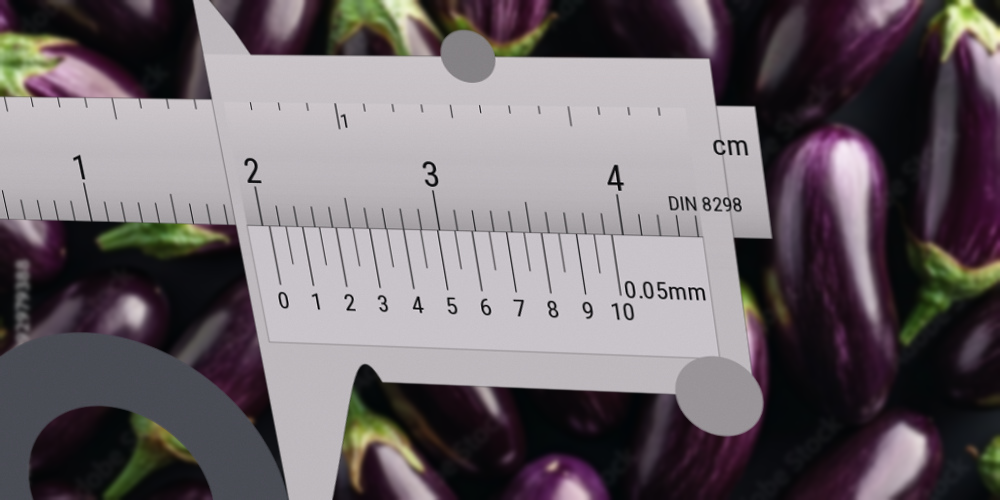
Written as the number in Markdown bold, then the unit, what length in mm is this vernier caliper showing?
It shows **20.4** mm
